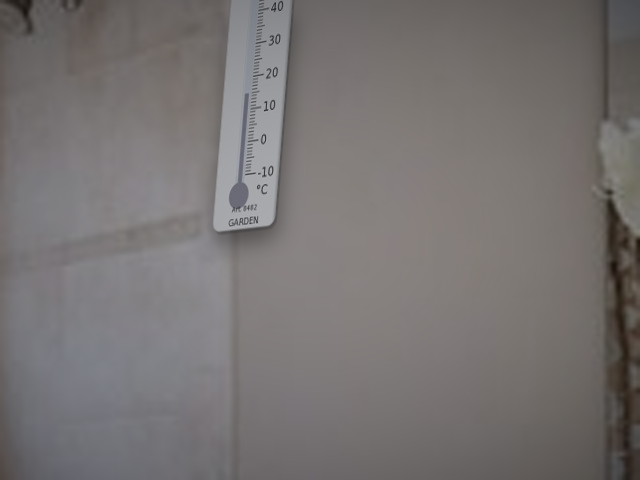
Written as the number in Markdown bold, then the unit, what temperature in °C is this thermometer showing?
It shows **15** °C
